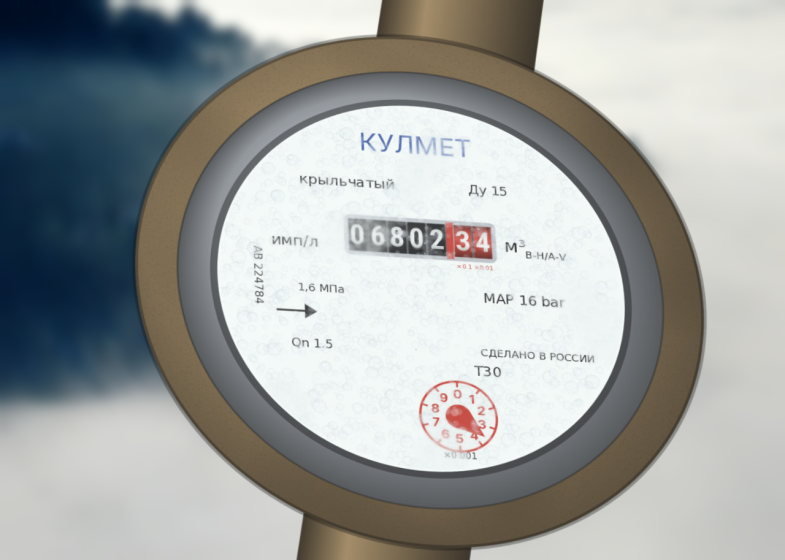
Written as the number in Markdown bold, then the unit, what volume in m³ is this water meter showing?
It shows **6802.343** m³
